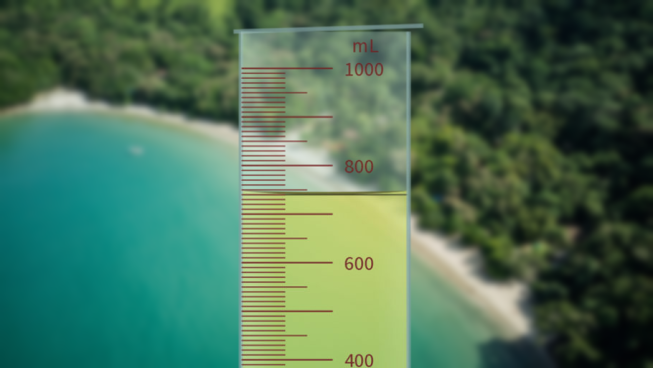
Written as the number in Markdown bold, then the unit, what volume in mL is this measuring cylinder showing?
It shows **740** mL
